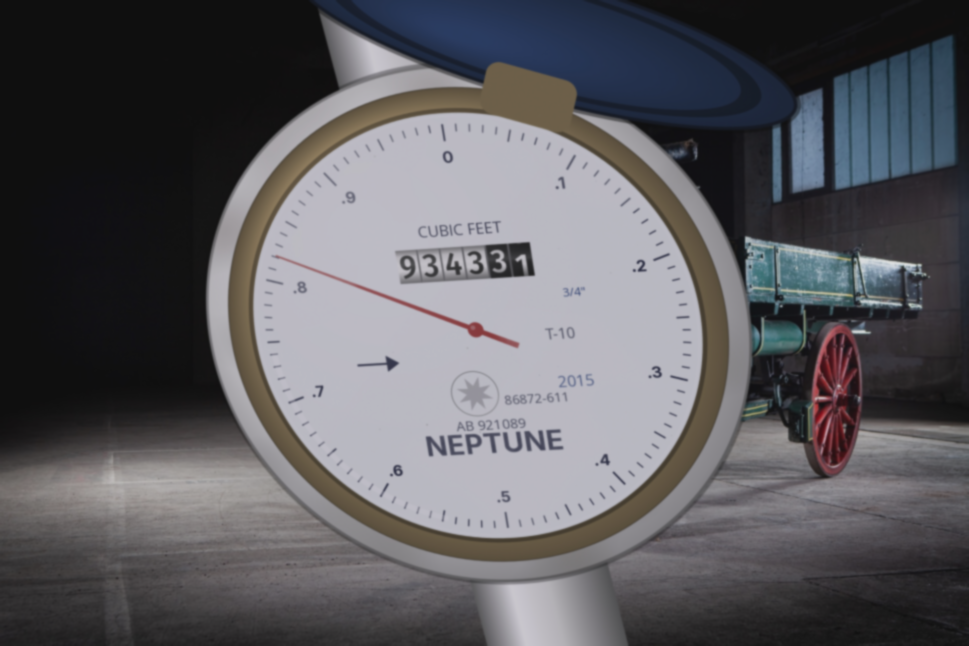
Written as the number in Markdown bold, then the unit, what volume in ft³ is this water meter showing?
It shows **934330.82** ft³
